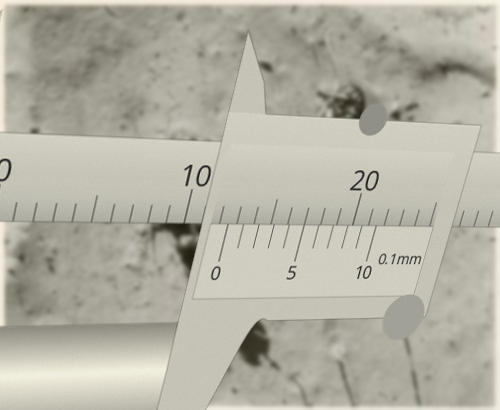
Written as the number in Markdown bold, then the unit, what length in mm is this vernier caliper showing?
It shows **12.5** mm
